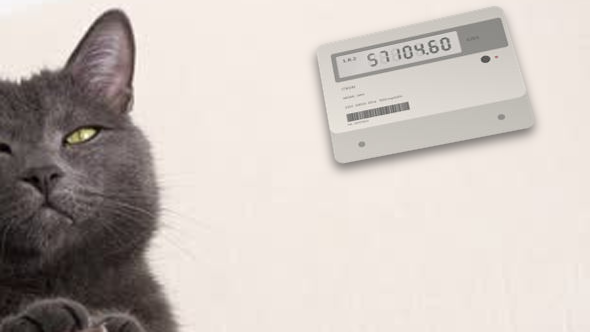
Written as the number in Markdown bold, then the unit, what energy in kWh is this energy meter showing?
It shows **57104.60** kWh
